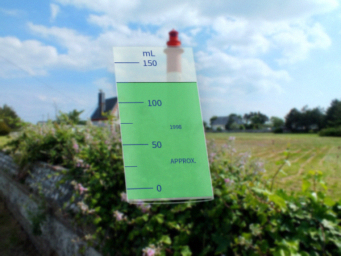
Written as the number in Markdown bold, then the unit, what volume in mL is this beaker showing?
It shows **125** mL
